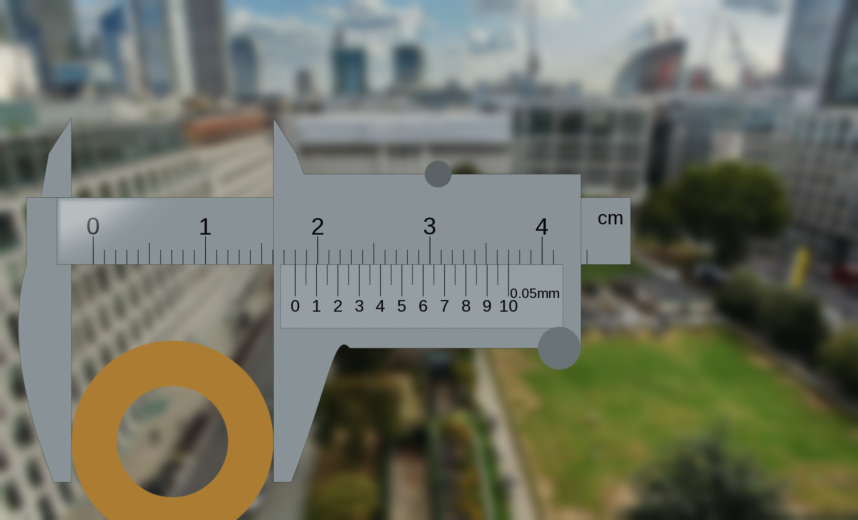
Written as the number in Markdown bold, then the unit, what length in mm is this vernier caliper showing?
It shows **18.0** mm
